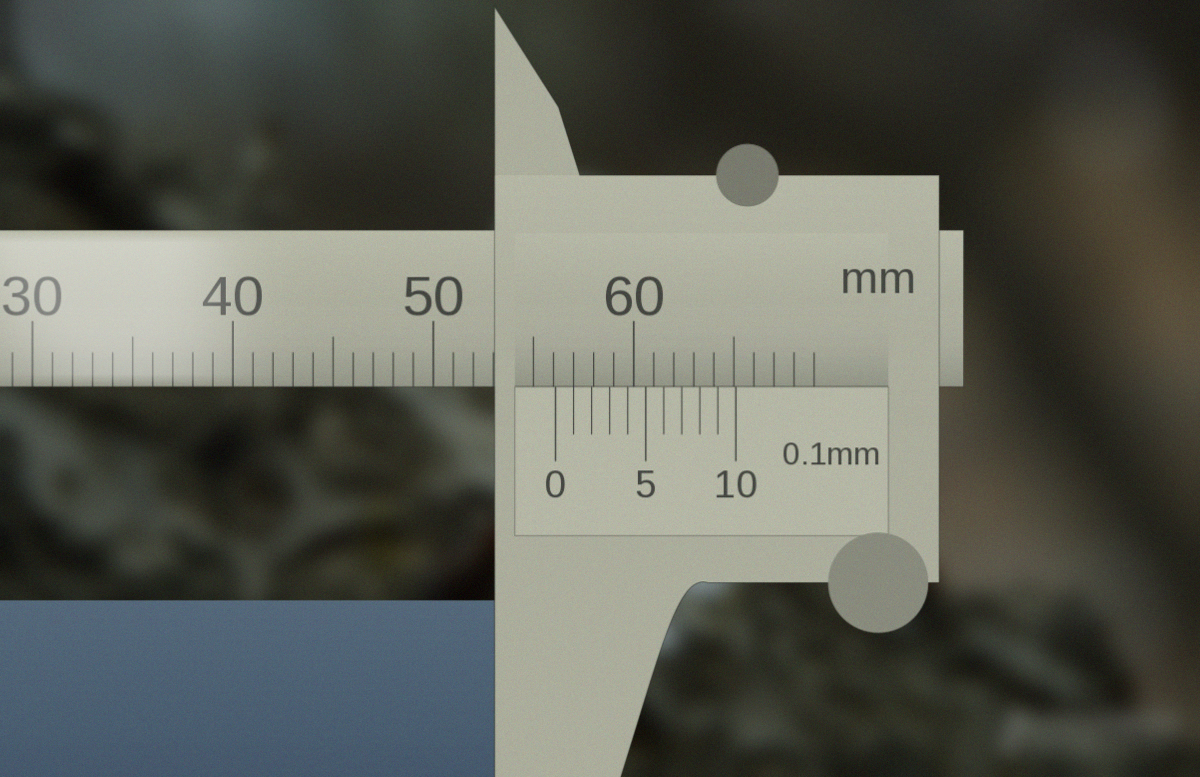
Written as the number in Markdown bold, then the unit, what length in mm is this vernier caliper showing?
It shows **56.1** mm
